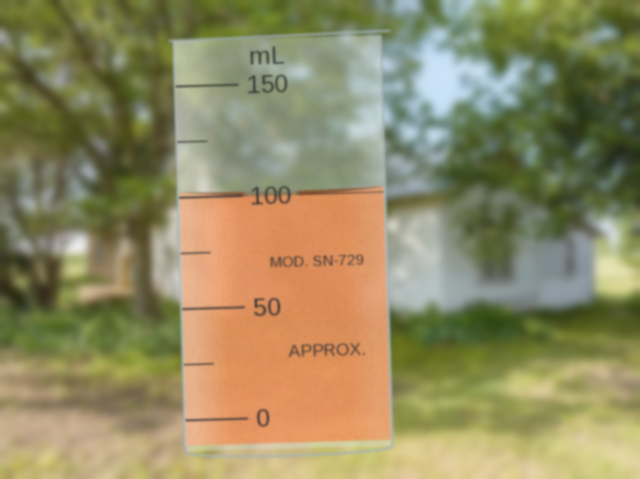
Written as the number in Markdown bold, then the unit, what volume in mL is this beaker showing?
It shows **100** mL
